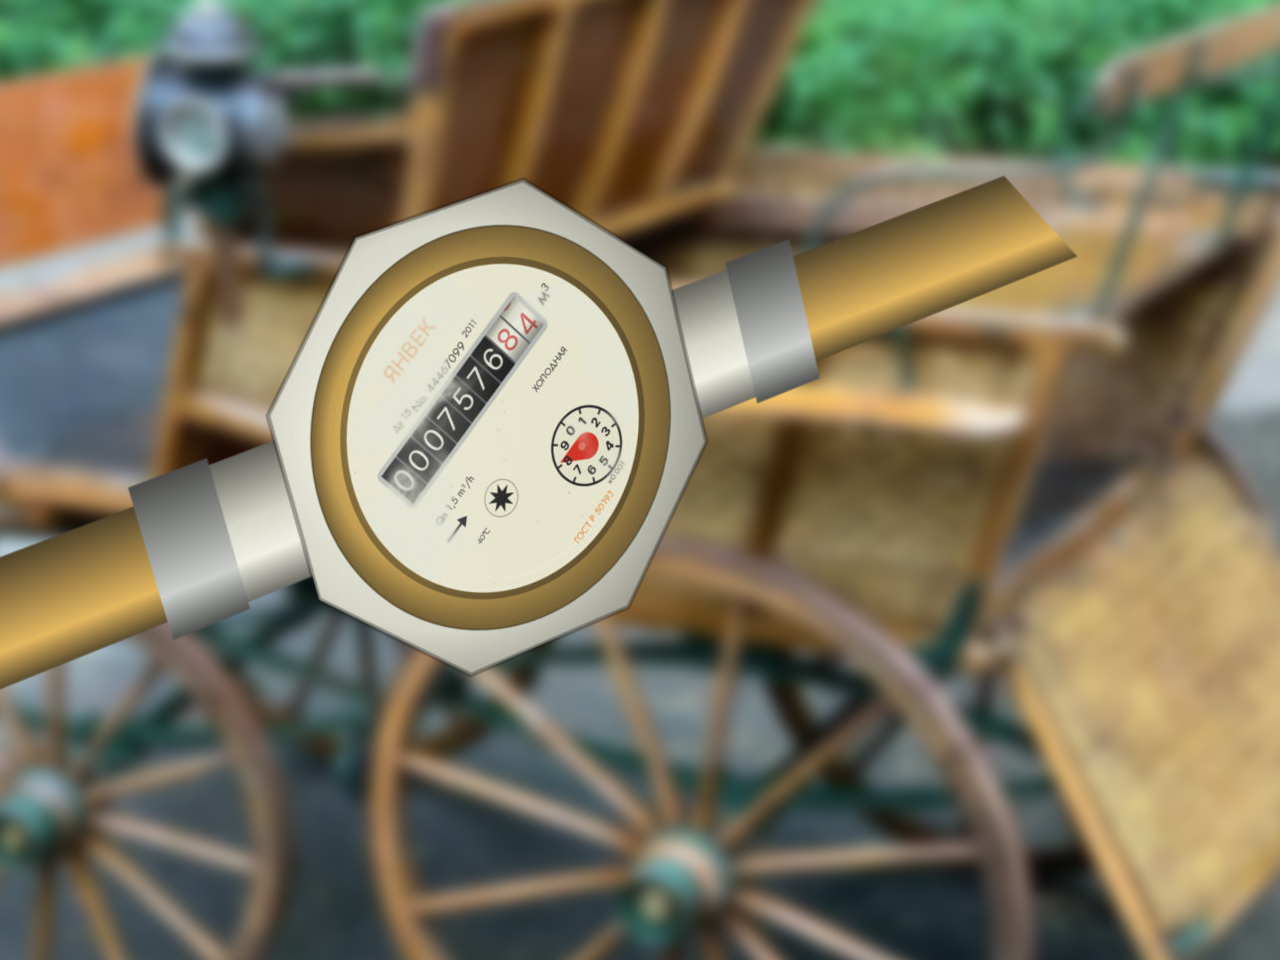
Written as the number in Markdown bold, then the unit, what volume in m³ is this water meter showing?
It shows **7576.838** m³
